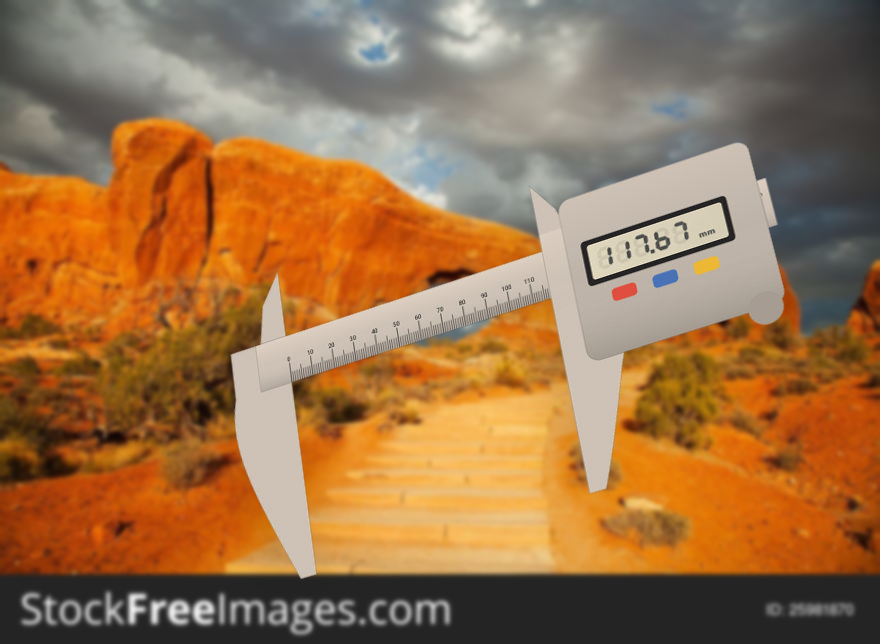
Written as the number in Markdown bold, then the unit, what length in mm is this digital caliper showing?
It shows **117.67** mm
